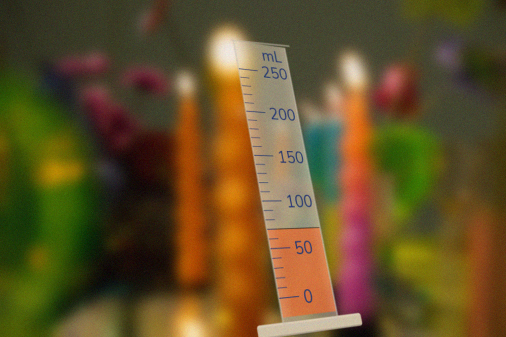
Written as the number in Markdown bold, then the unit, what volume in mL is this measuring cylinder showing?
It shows **70** mL
